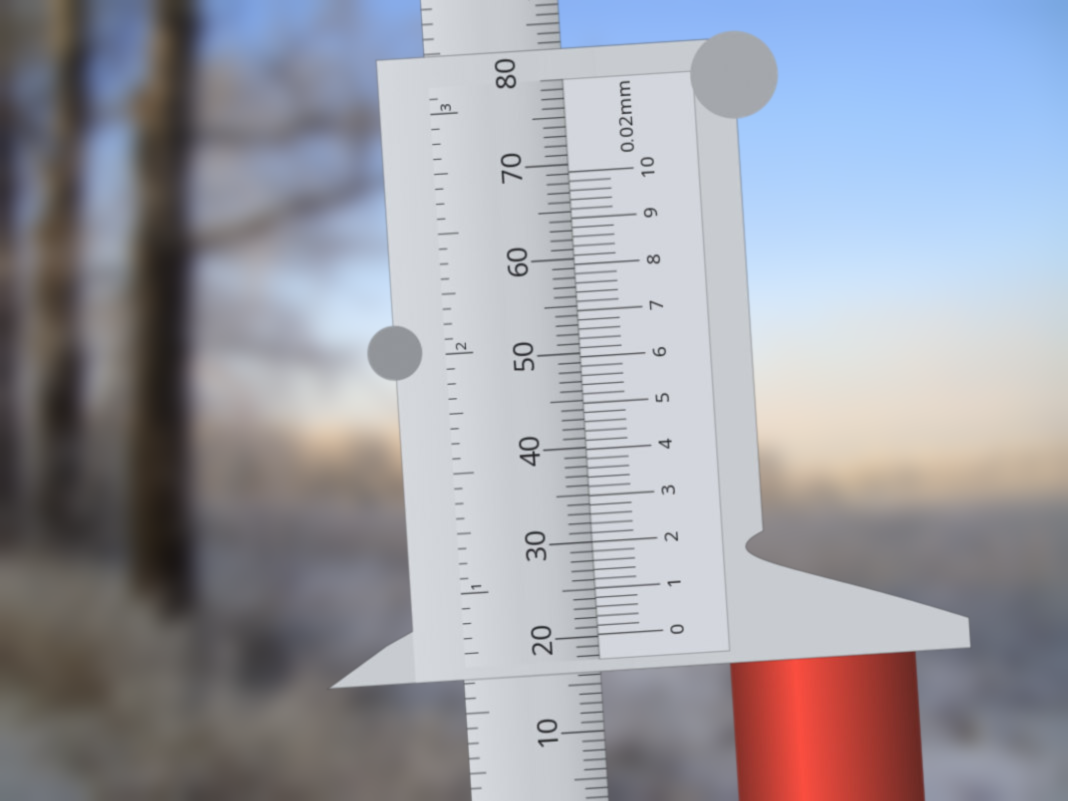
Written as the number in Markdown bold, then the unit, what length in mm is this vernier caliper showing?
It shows **20.2** mm
